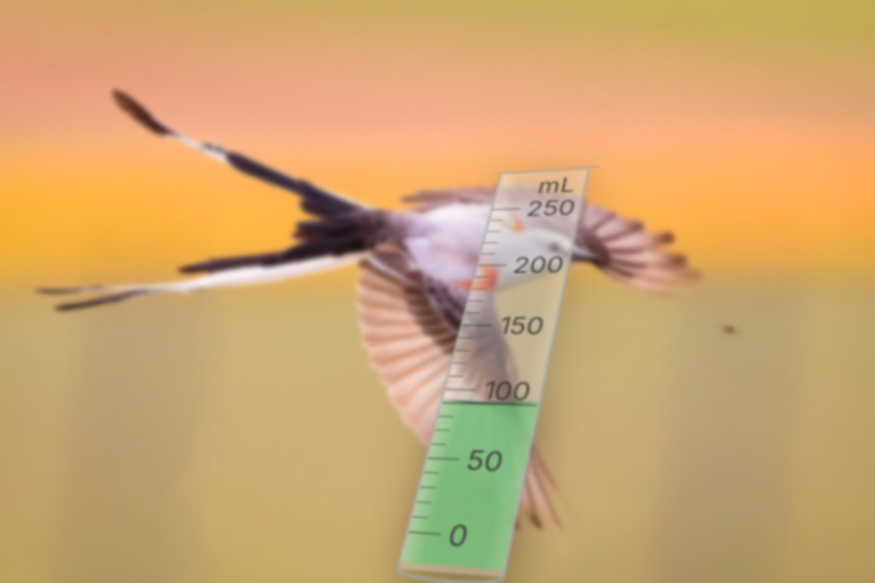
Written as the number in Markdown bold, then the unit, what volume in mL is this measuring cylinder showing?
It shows **90** mL
